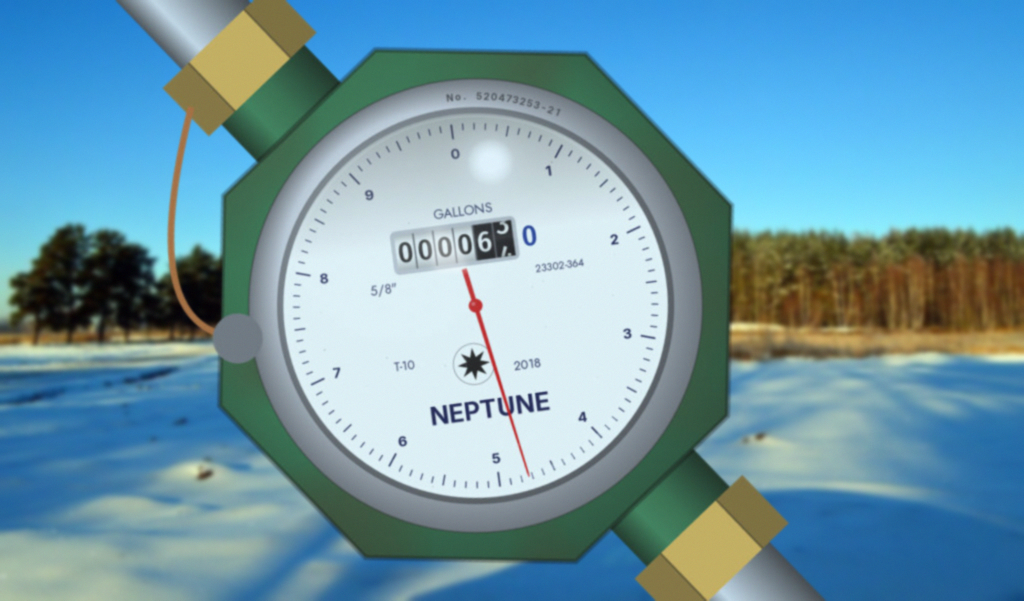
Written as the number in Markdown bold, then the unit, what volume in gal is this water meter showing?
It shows **634.7** gal
